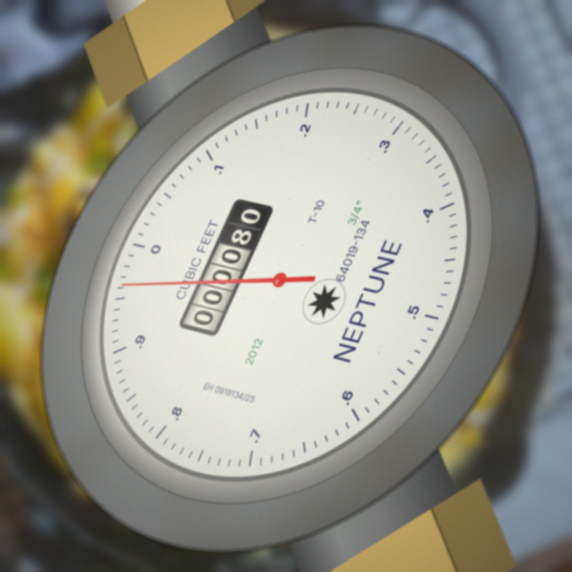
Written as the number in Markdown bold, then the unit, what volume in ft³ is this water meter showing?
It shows **79.96** ft³
